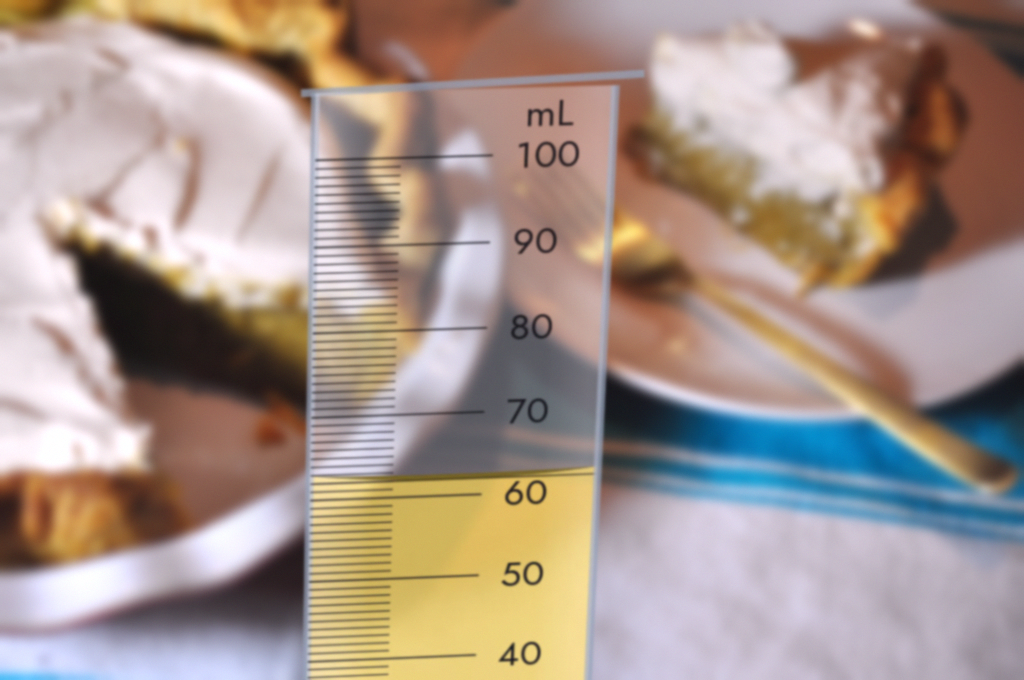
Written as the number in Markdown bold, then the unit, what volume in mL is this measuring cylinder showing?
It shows **62** mL
